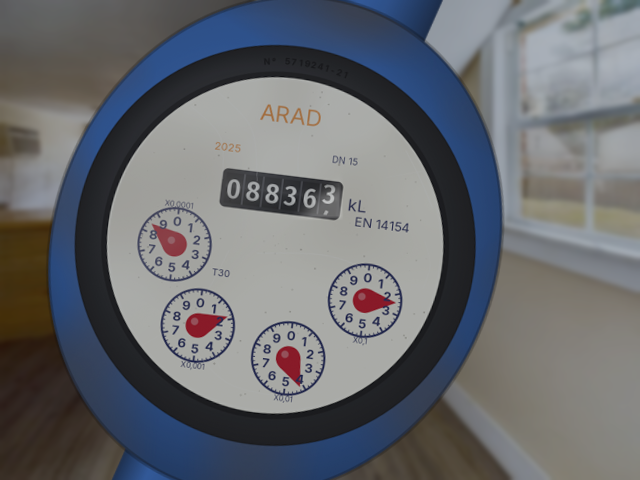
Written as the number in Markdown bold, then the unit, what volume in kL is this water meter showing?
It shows **88363.2418** kL
